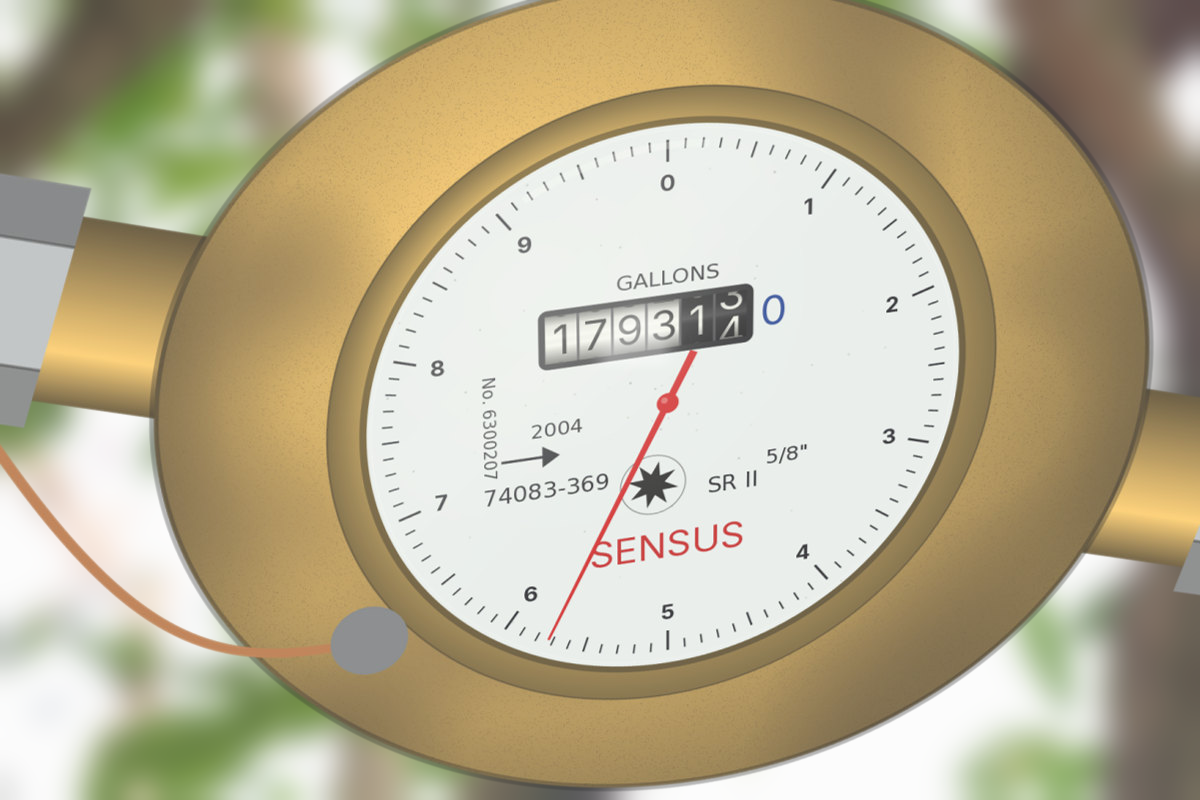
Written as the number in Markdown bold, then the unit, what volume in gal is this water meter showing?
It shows **1793135.7** gal
